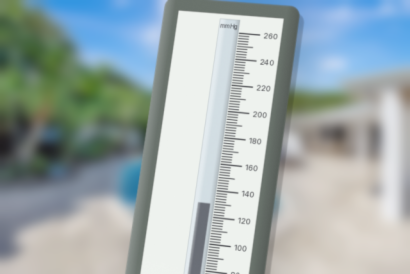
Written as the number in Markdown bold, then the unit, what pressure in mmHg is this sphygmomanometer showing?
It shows **130** mmHg
